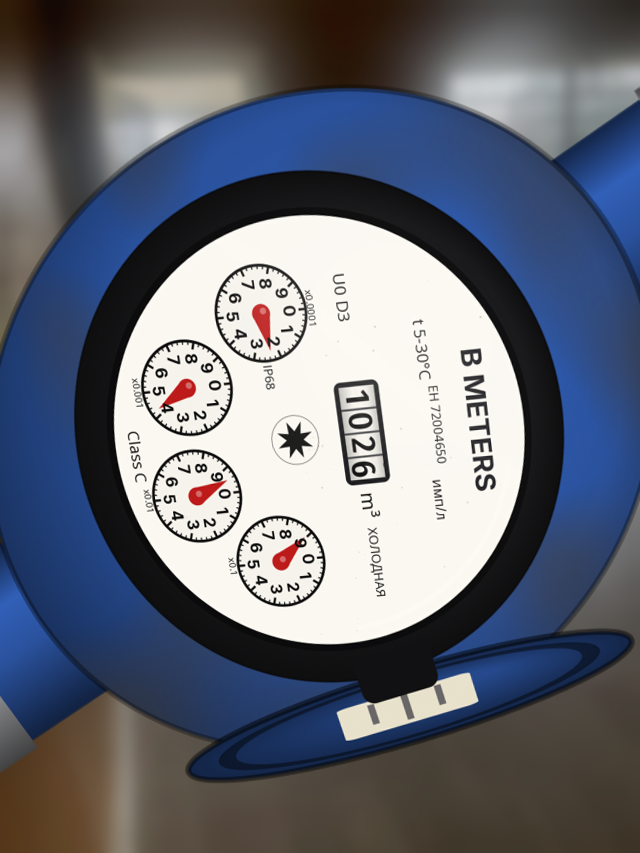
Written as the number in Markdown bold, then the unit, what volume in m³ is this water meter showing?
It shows **1025.8942** m³
